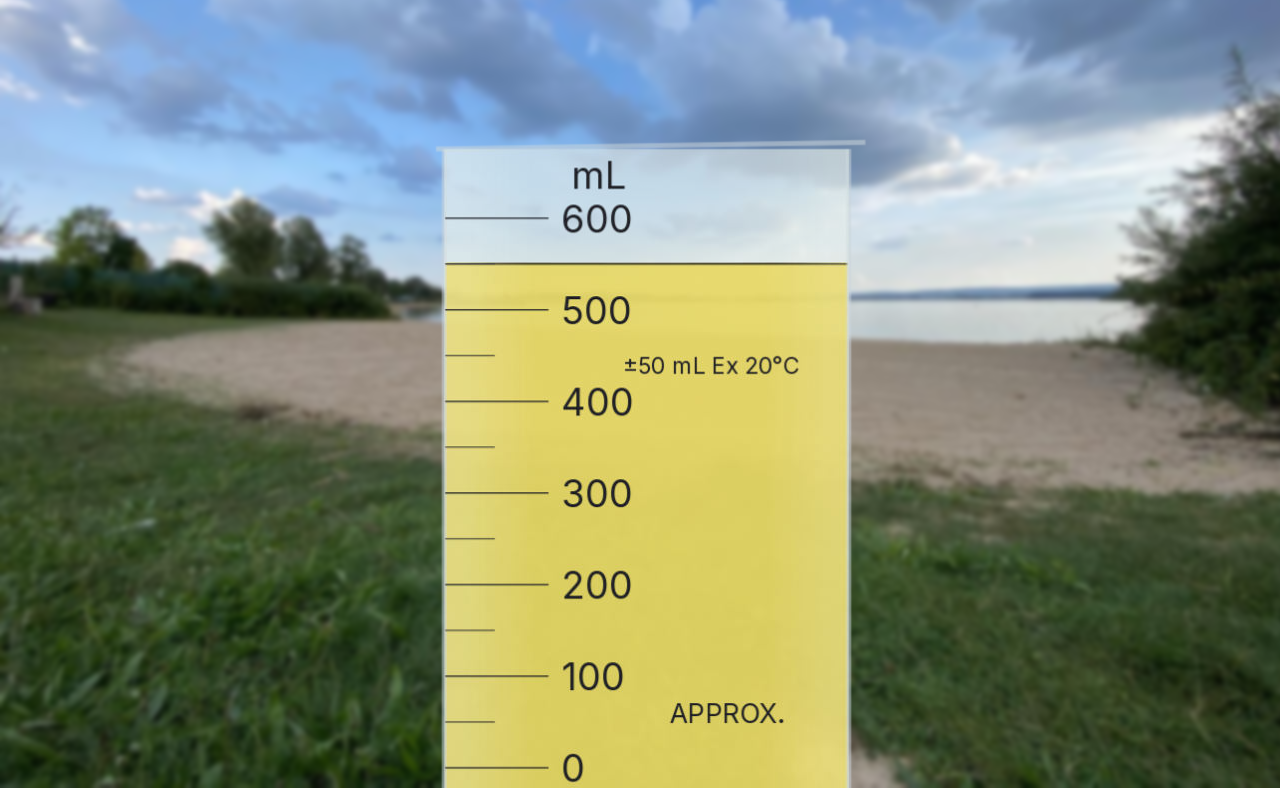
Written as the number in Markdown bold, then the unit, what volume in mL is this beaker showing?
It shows **550** mL
